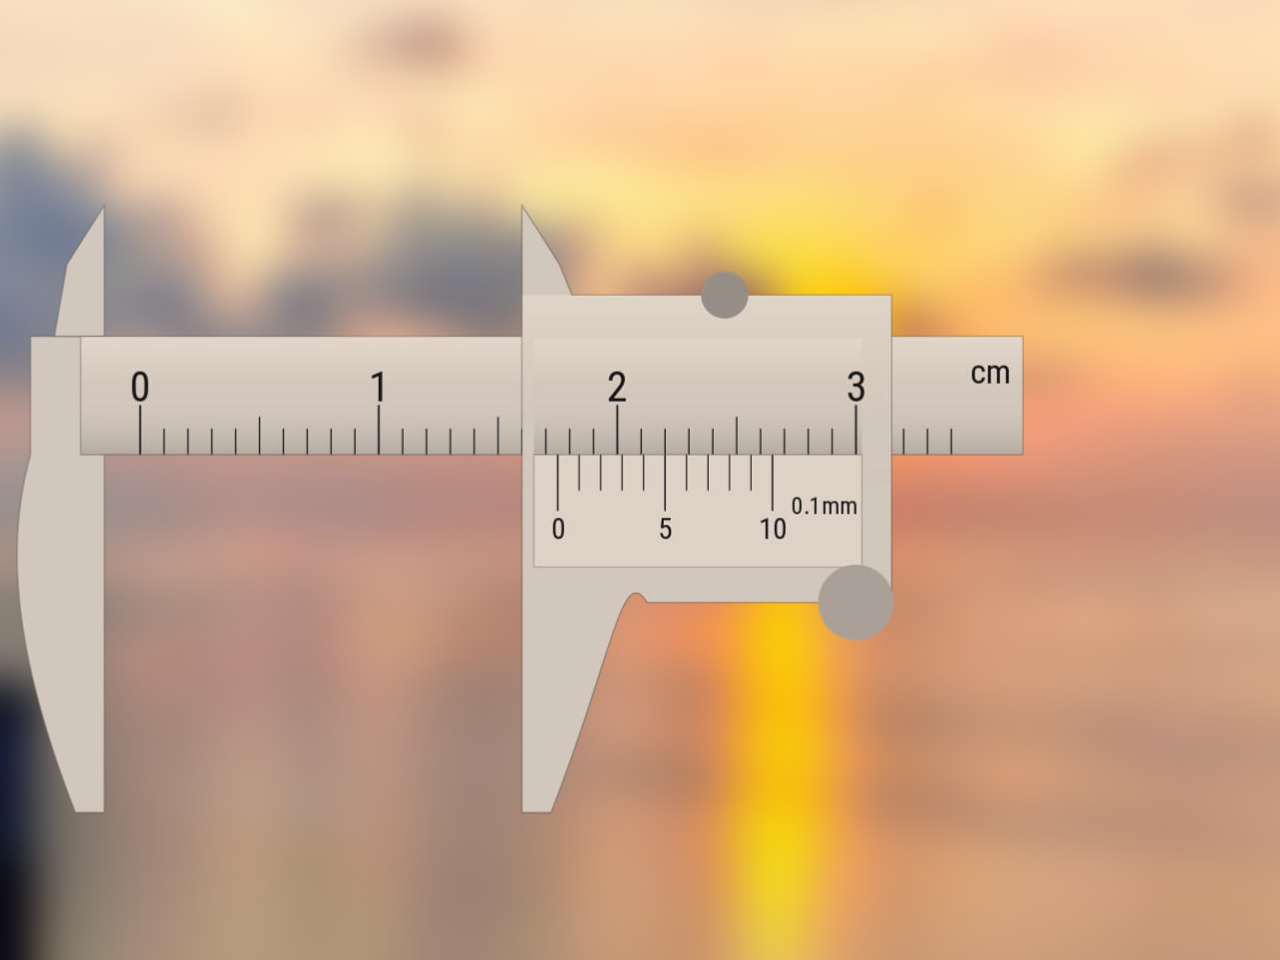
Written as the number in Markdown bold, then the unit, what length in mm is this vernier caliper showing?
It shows **17.5** mm
